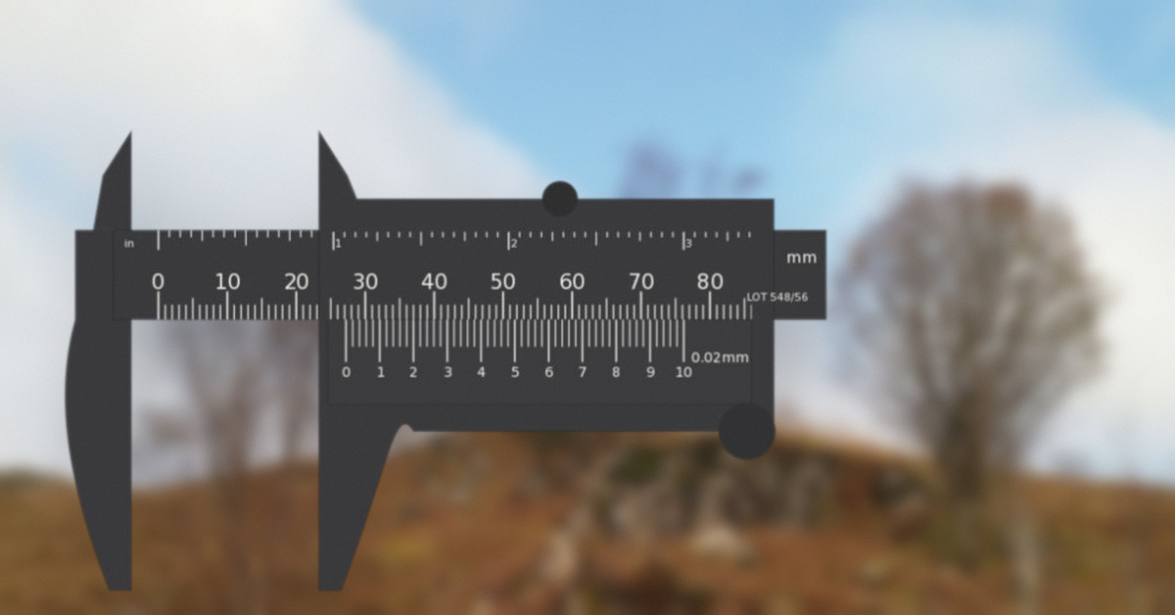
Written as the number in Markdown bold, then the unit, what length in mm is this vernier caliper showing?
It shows **27.2** mm
